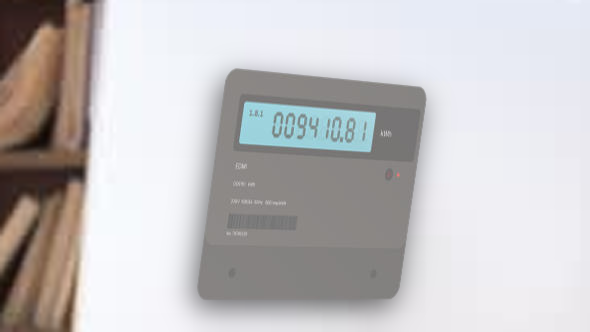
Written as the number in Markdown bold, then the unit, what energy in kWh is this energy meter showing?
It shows **9410.81** kWh
